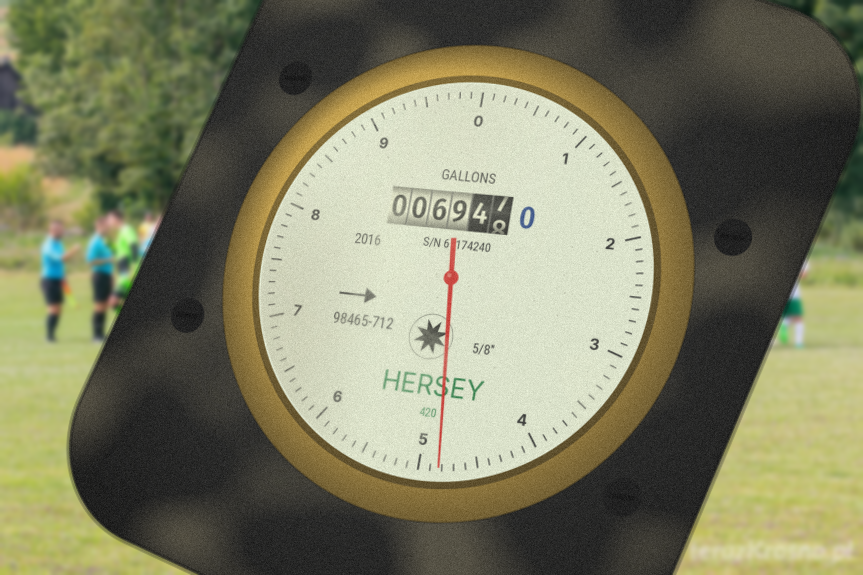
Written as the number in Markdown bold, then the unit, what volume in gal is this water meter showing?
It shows **69474.8** gal
